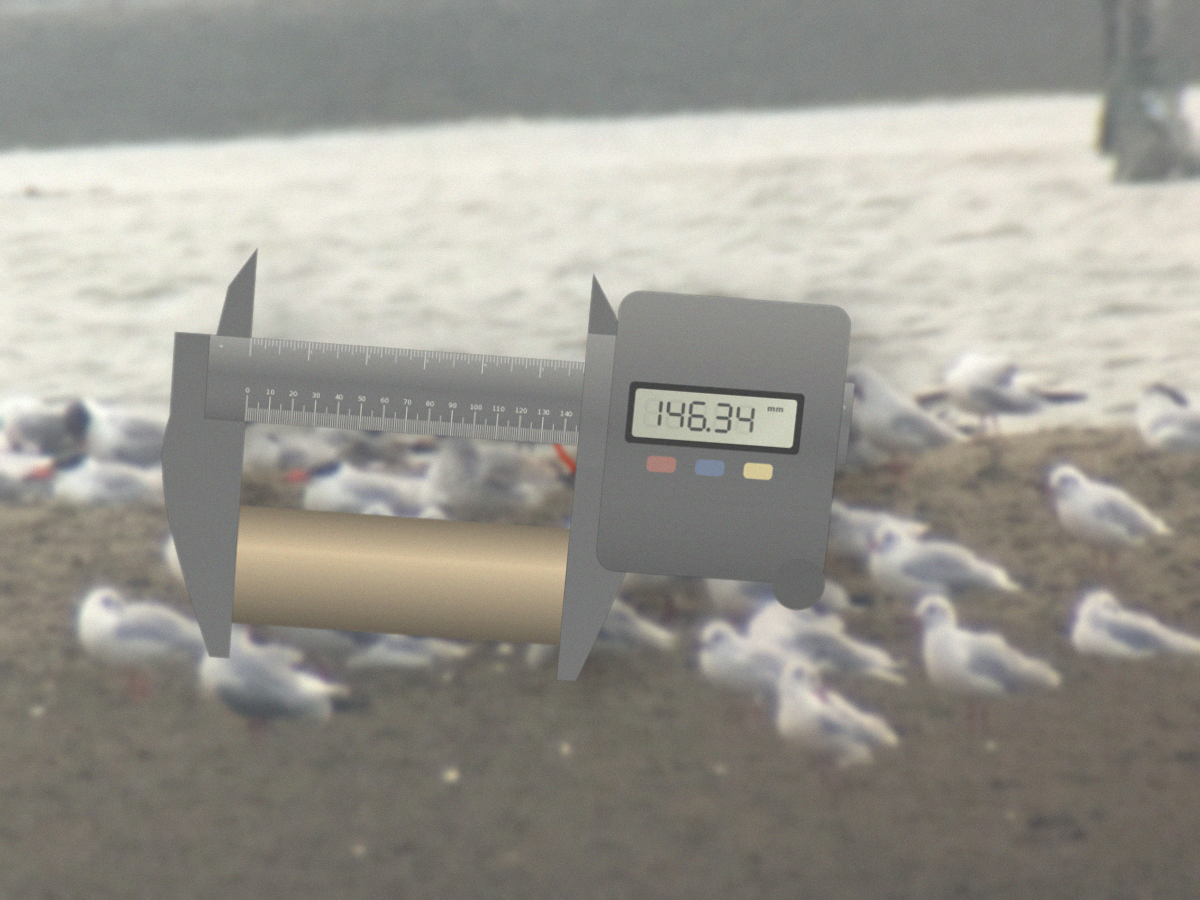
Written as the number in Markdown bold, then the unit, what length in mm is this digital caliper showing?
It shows **146.34** mm
